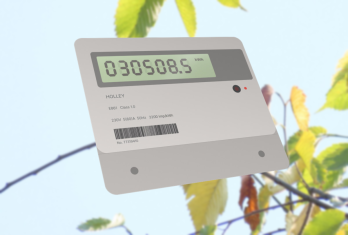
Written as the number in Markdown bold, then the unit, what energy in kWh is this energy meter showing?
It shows **30508.5** kWh
